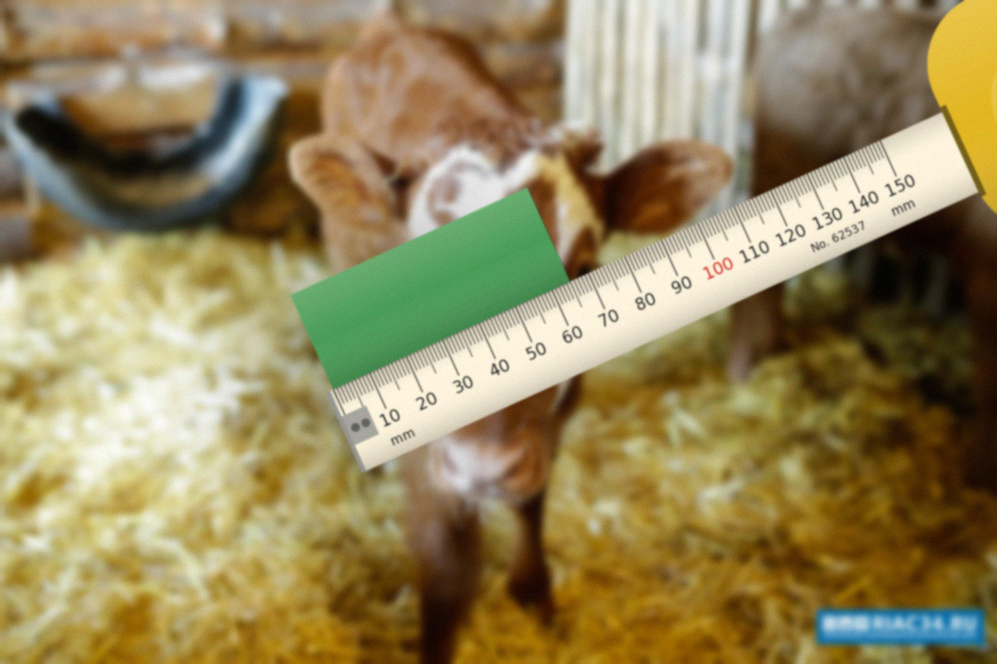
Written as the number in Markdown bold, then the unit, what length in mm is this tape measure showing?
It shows **65** mm
